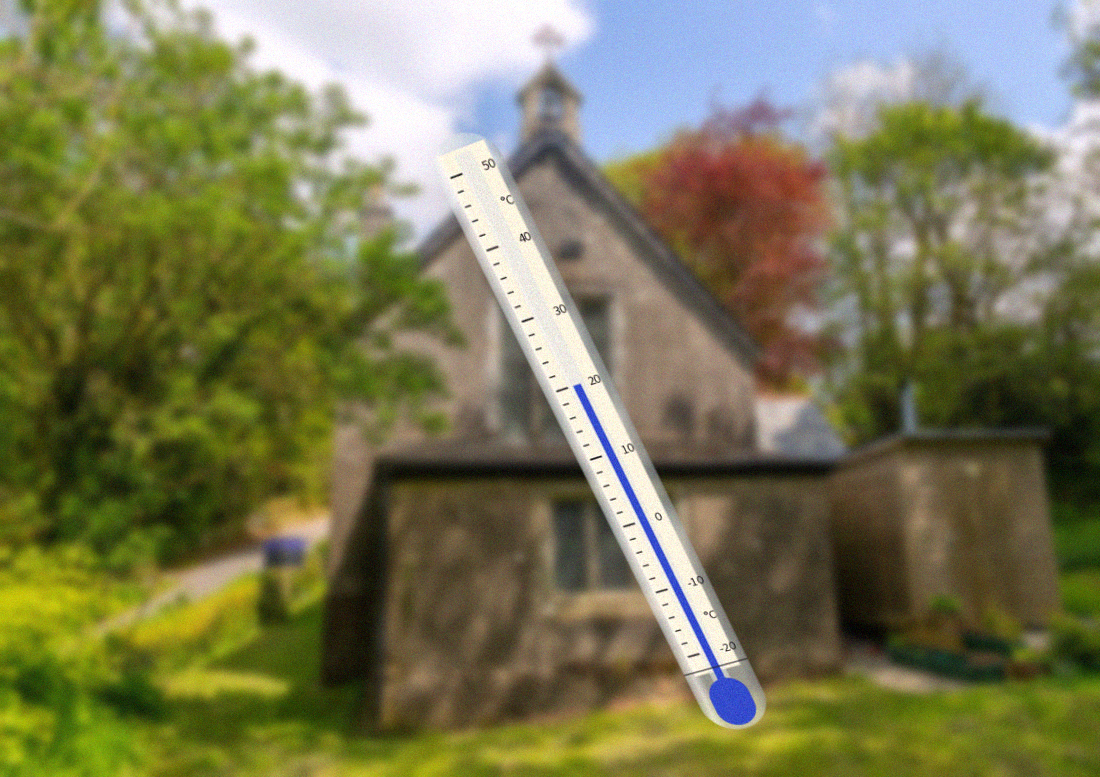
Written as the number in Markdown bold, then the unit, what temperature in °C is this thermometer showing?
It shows **20** °C
